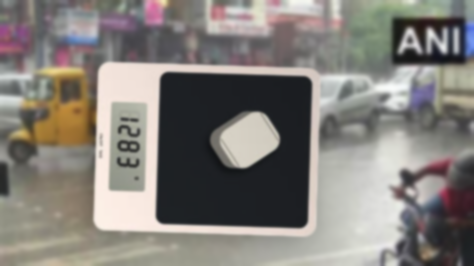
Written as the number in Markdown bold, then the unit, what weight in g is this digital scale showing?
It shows **1283** g
